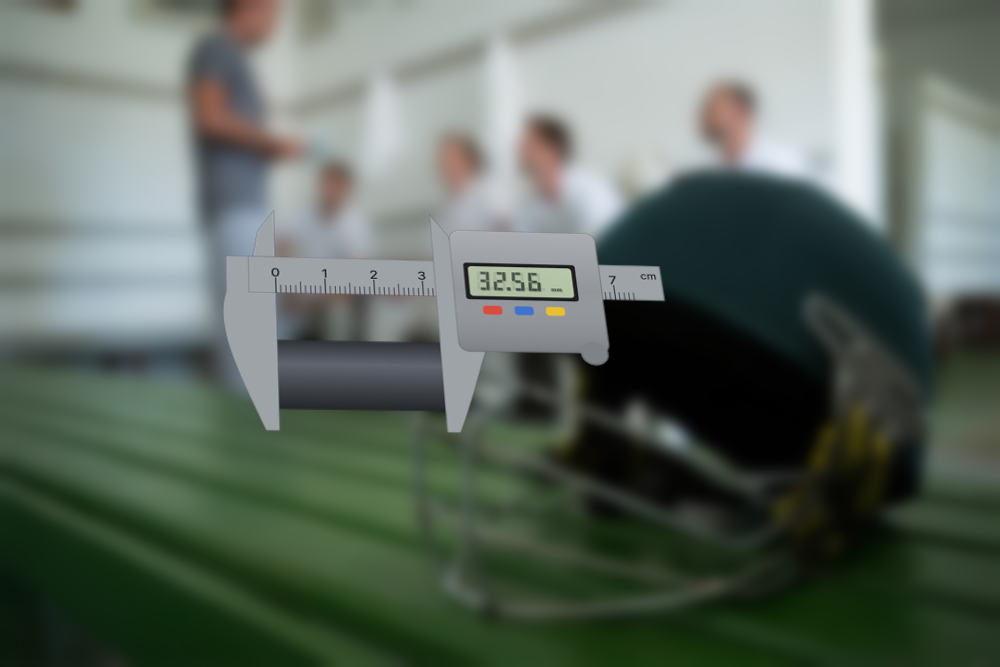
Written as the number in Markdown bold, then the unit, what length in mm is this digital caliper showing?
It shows **32.56** mm
